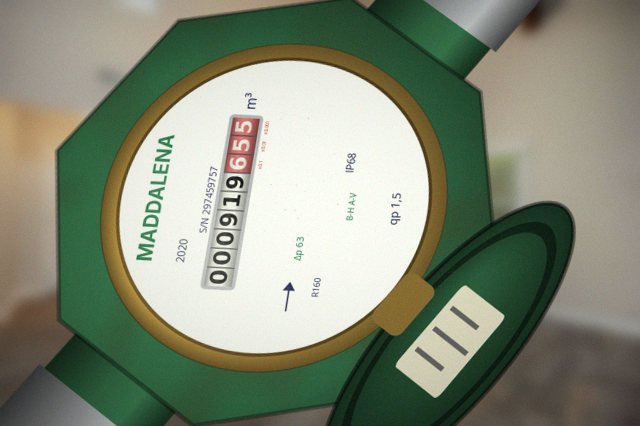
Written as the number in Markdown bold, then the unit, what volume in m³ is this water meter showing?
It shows **919.655** m³
